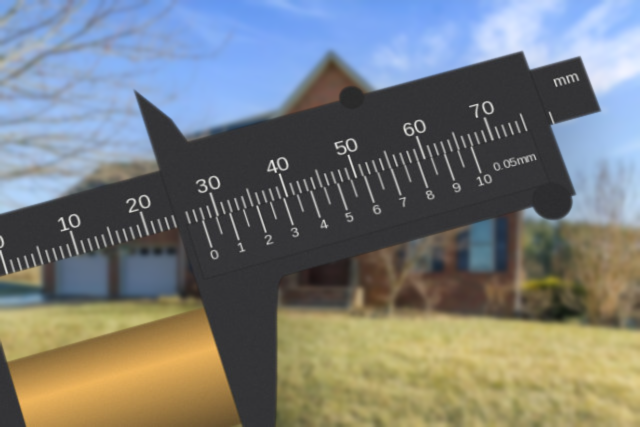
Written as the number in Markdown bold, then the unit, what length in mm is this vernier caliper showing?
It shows **27.8** mm
